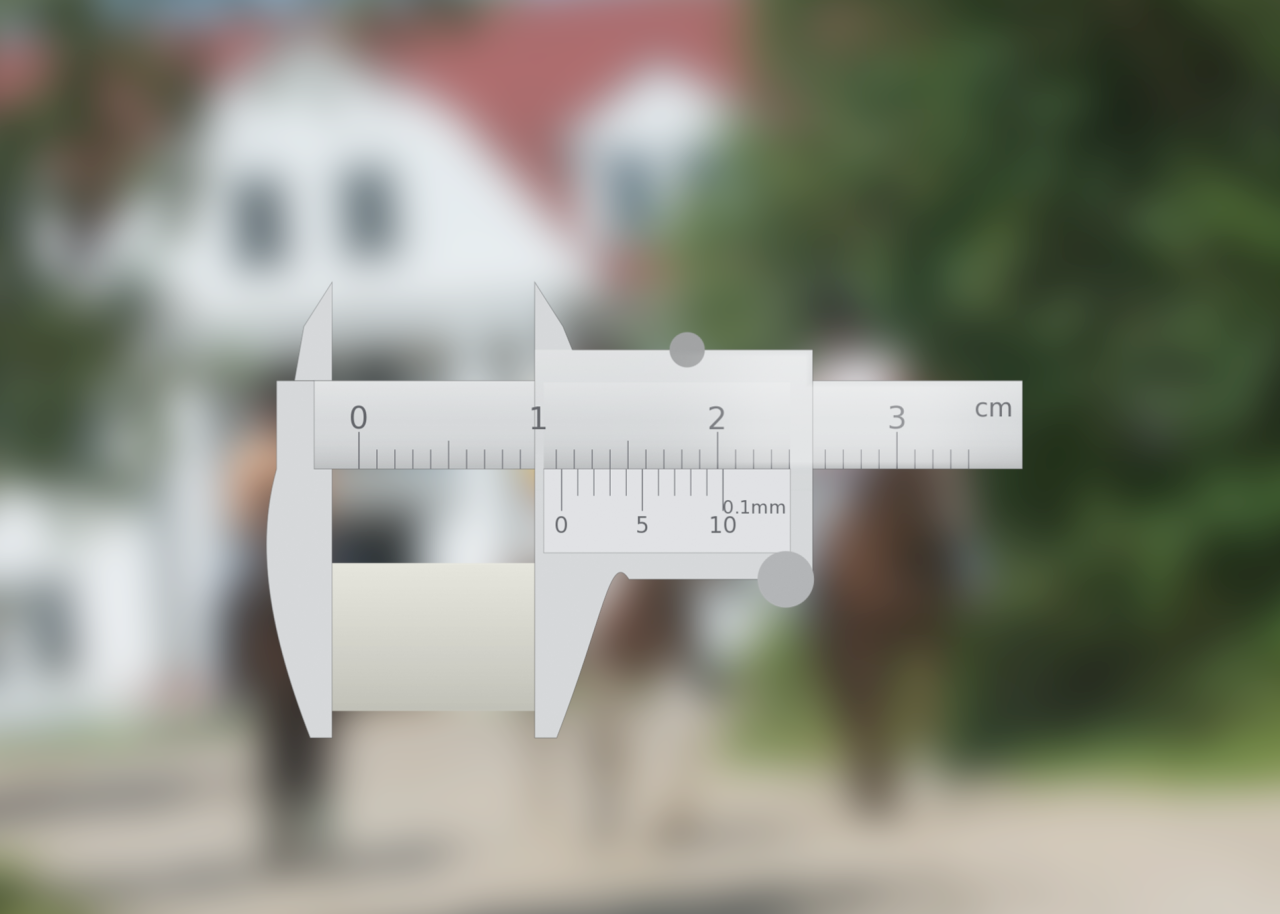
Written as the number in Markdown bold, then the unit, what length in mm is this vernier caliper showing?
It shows **11.3** mm
